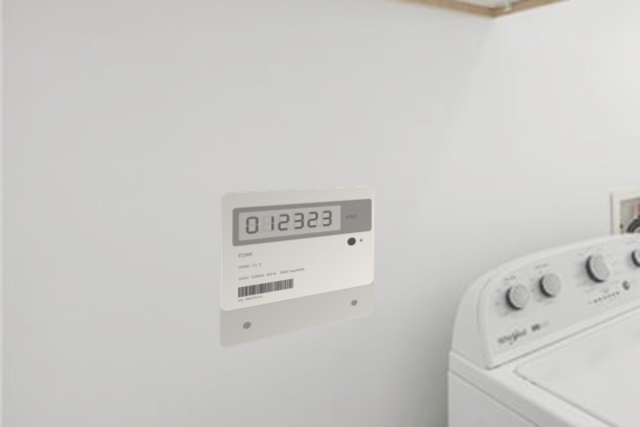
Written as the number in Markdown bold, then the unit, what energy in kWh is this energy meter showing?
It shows **12323** kWh
